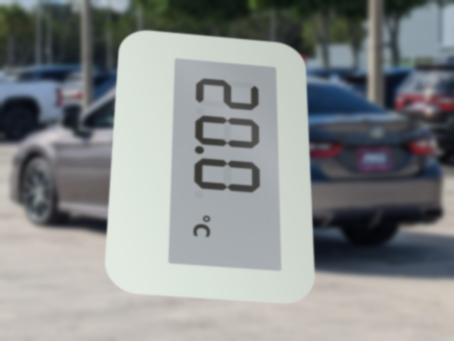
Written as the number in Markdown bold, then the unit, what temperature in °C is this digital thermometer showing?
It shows **20.0** °C
